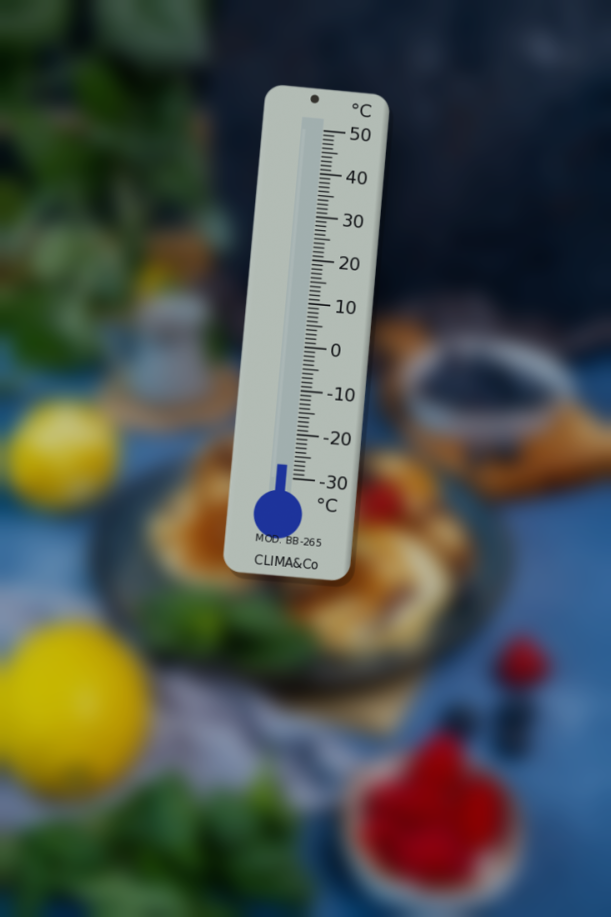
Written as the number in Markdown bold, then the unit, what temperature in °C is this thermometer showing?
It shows **-27** °C
